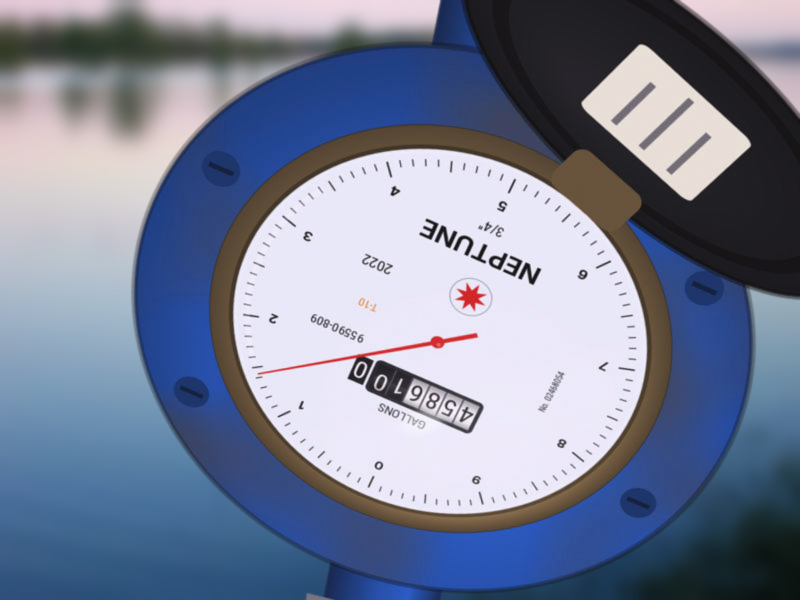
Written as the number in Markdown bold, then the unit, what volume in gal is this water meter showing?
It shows **4586101.4** gal
